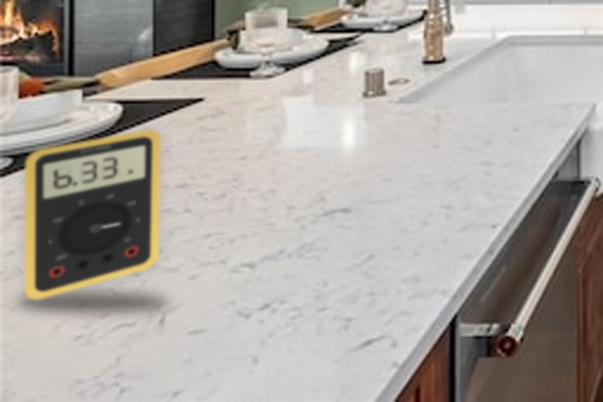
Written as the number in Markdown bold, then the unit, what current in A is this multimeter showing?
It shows **6.33** A
